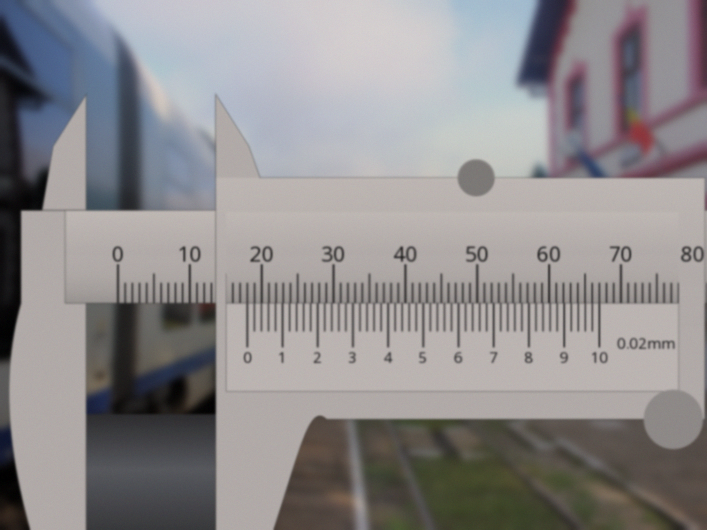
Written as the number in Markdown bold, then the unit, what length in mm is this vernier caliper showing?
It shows **18.0** mm
